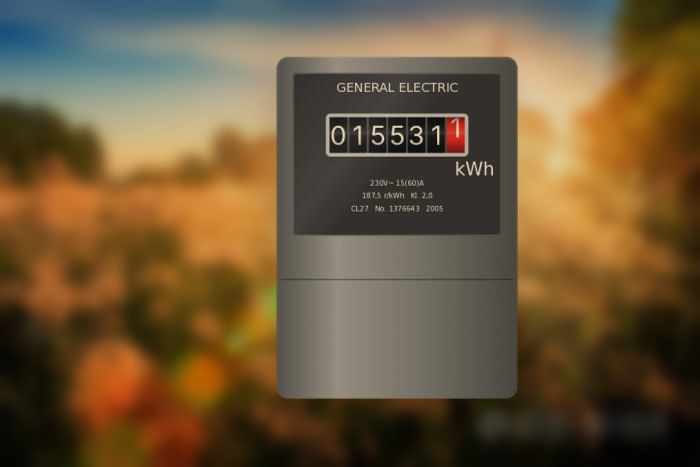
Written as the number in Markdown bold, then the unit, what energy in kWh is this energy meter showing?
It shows **15531.1** kWh
